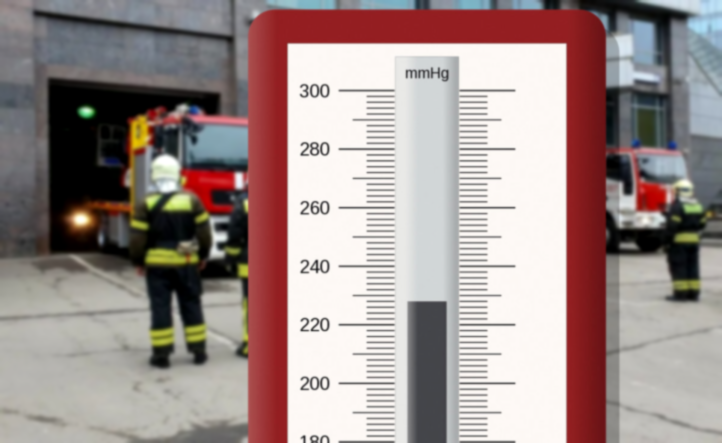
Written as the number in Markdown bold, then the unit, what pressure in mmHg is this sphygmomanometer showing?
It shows **228** mmHg
